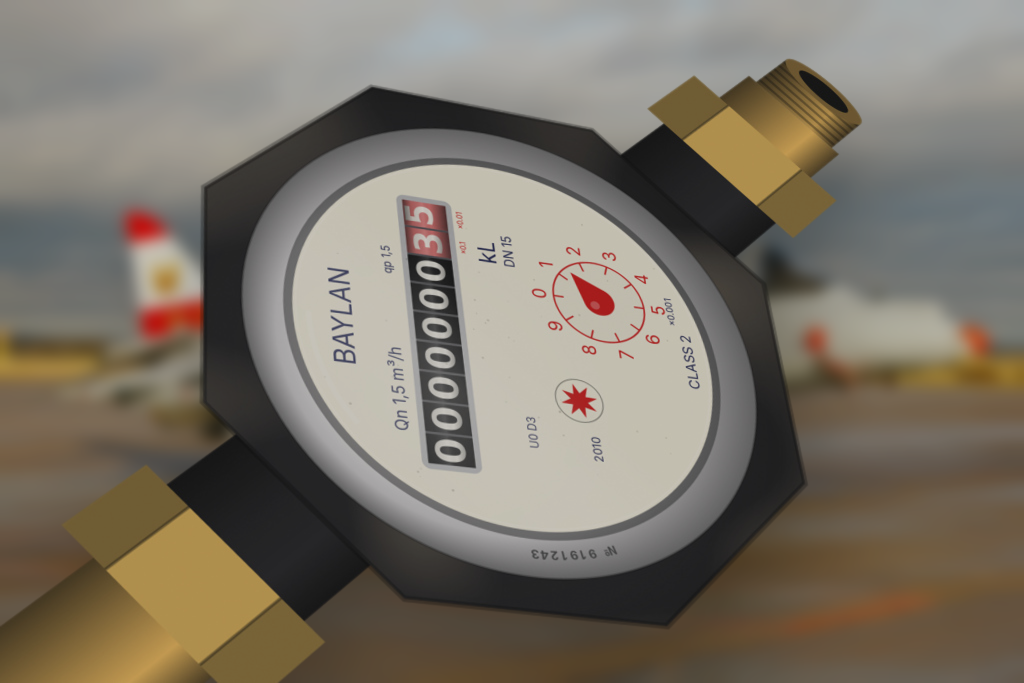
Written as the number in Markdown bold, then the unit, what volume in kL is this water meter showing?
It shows **0.351** kL
